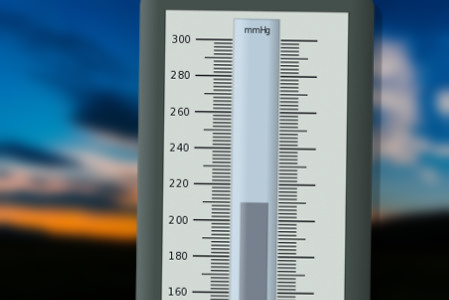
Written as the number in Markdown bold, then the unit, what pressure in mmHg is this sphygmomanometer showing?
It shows **210** mmHg
